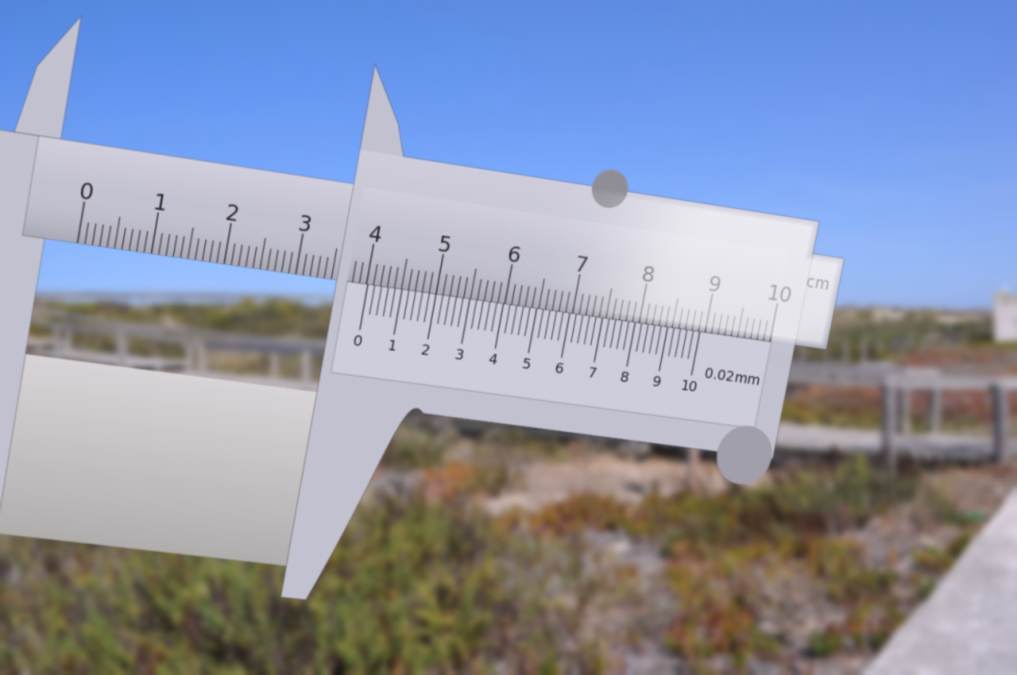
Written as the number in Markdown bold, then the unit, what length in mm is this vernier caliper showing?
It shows **40.2** mm
